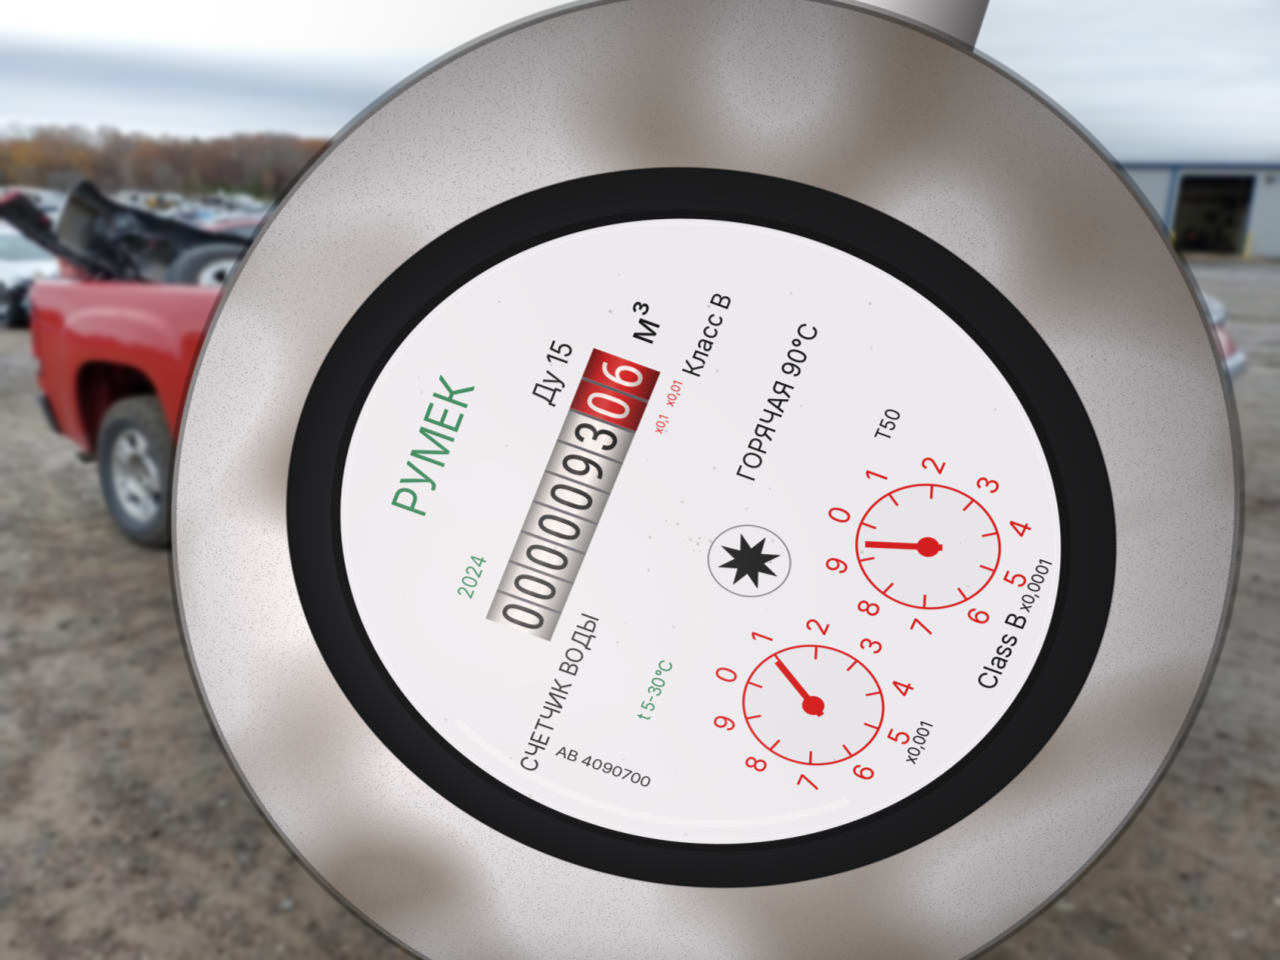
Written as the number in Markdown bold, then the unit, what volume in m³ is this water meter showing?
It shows **93.0609** m³
